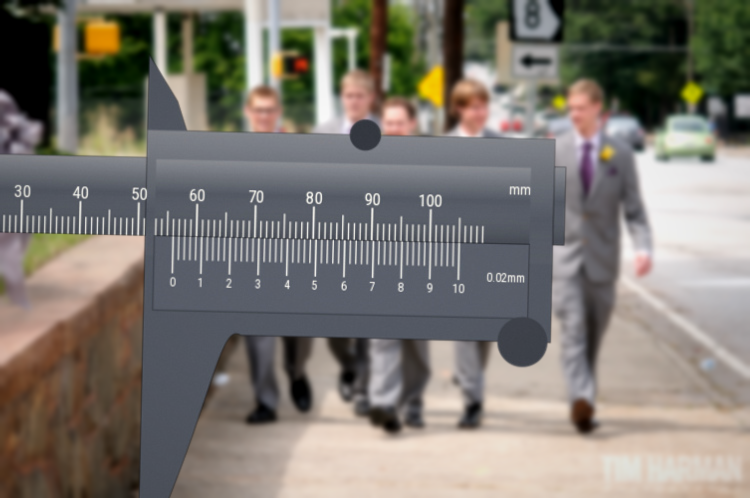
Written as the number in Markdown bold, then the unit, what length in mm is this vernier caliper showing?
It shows **56.0** mm
